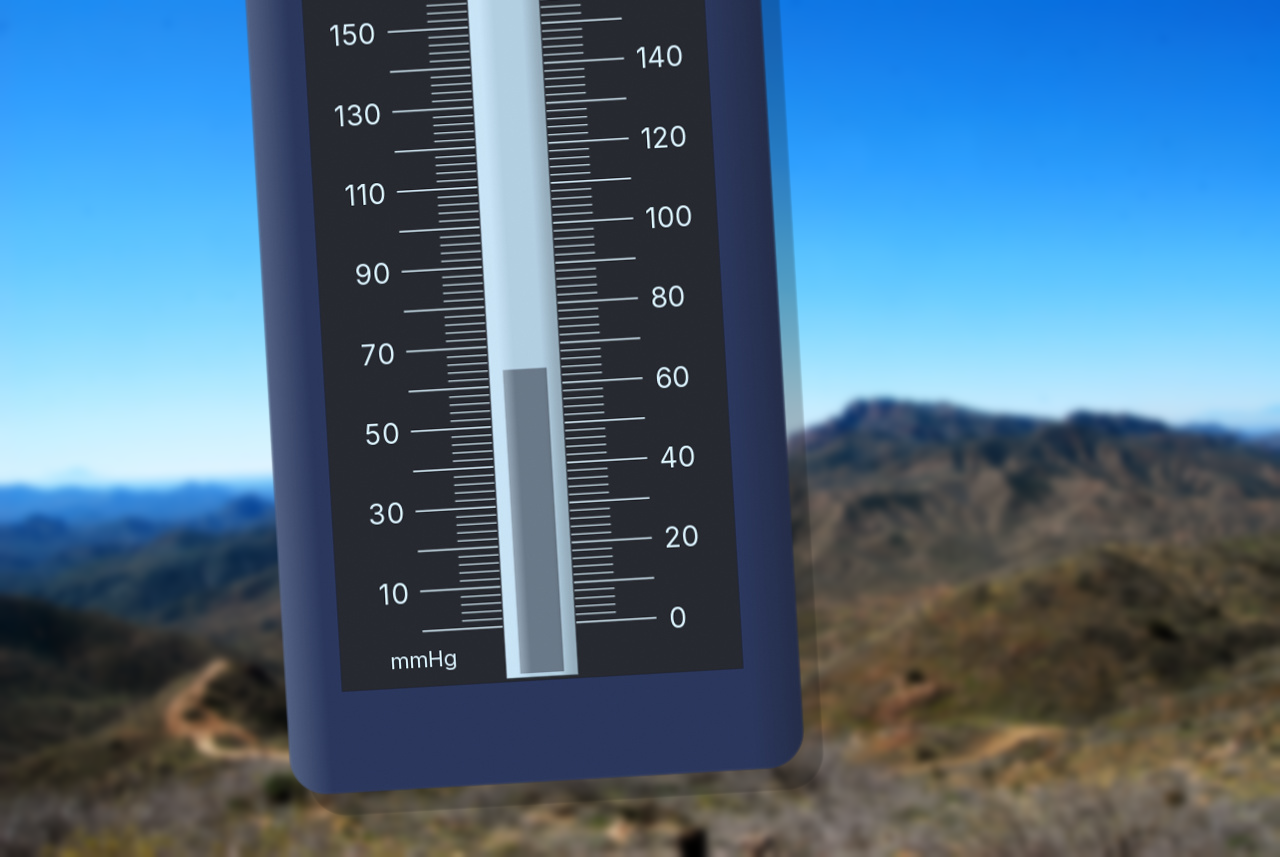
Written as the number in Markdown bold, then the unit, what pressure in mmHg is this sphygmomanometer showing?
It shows **64** mmHg
